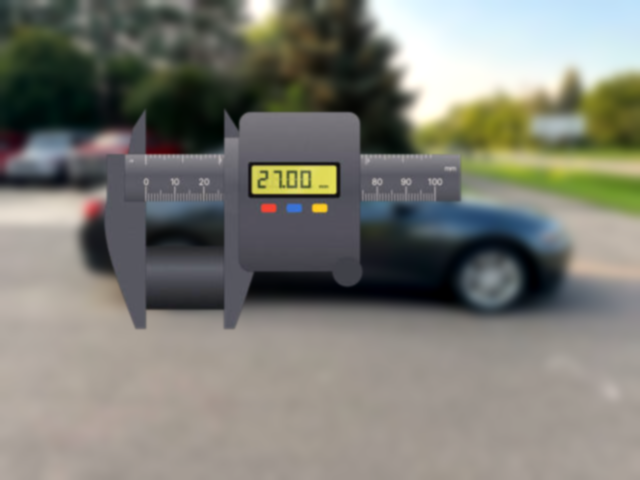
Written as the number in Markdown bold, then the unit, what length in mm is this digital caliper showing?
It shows **27.00** mm
